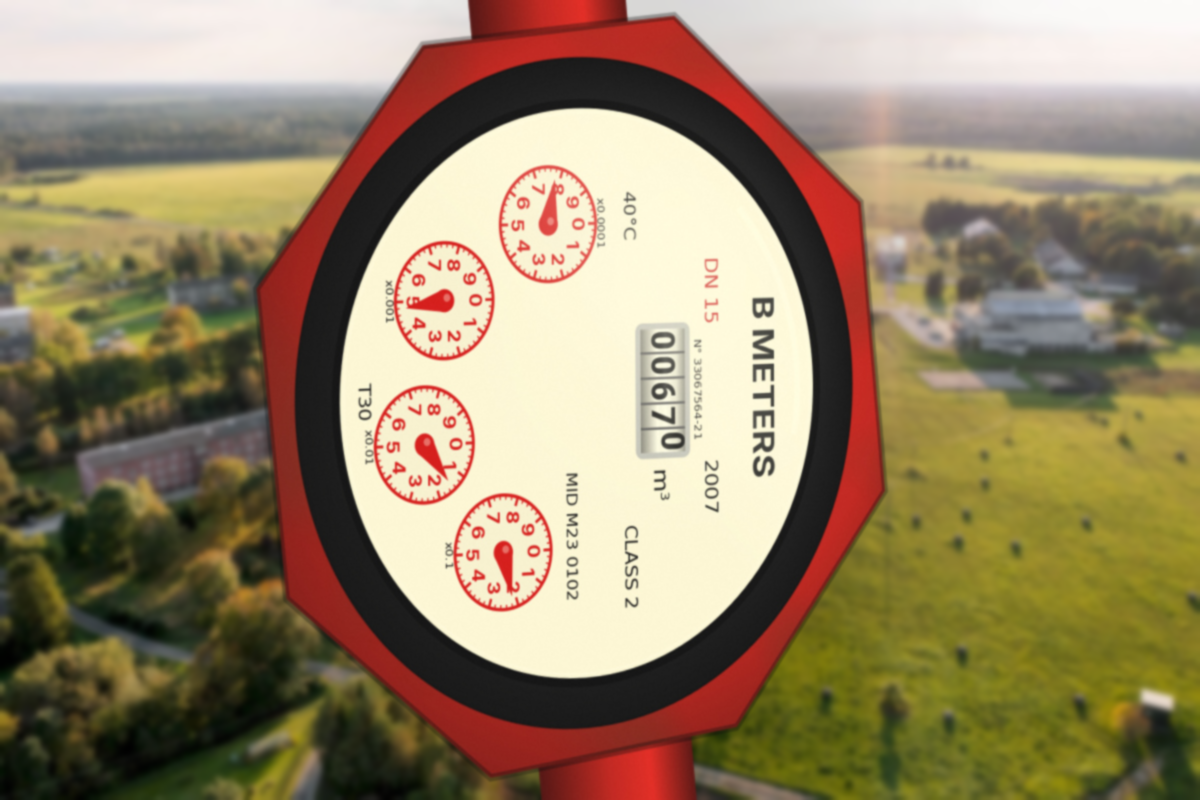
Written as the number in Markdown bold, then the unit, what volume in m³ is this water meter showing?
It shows **670.2147** m³
